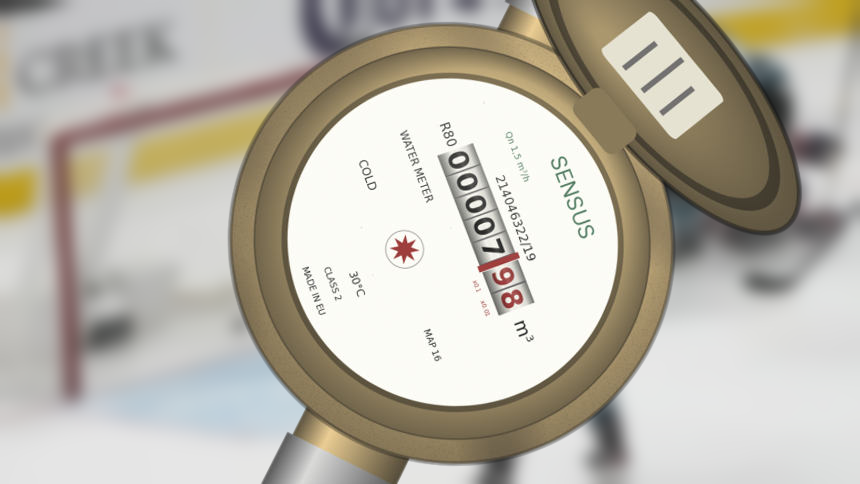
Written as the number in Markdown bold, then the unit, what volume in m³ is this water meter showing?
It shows **7.98** m³
